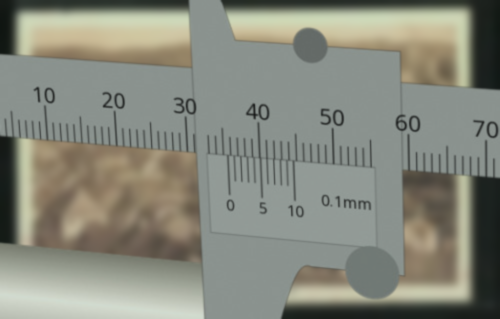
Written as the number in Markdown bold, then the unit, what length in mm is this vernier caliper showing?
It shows **35.6** mm
